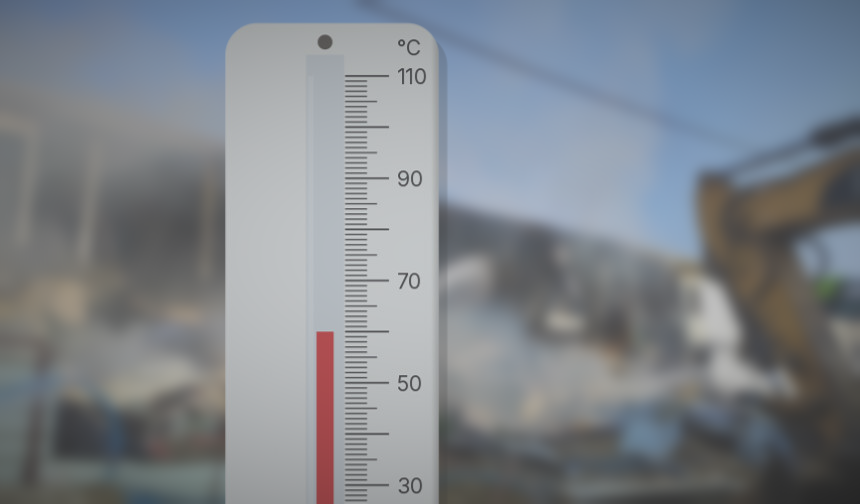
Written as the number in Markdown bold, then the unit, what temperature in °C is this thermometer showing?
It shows **60** °C
